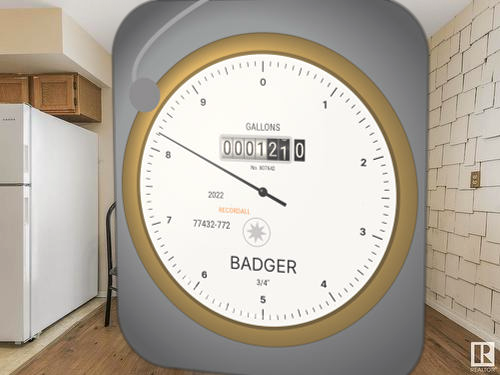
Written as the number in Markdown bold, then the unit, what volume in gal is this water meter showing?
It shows **1208.2** gal
